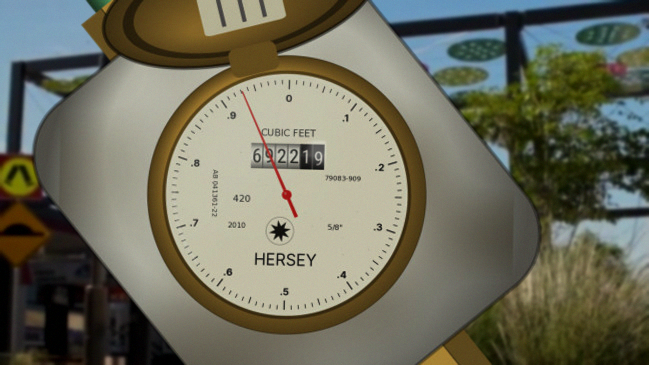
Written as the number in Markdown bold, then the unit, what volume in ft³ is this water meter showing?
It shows **692218.93** ft³
